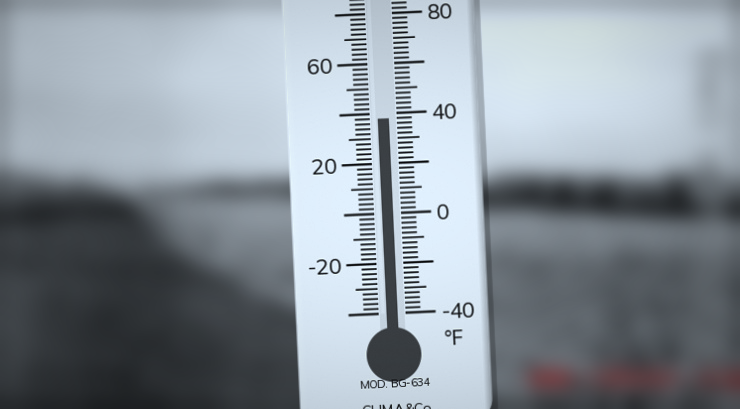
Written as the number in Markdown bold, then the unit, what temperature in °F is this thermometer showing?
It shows **38** °F
